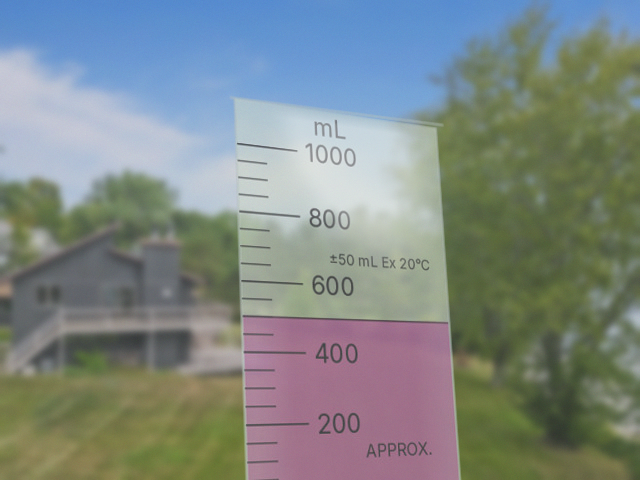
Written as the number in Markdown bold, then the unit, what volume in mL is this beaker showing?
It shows **500** mL
